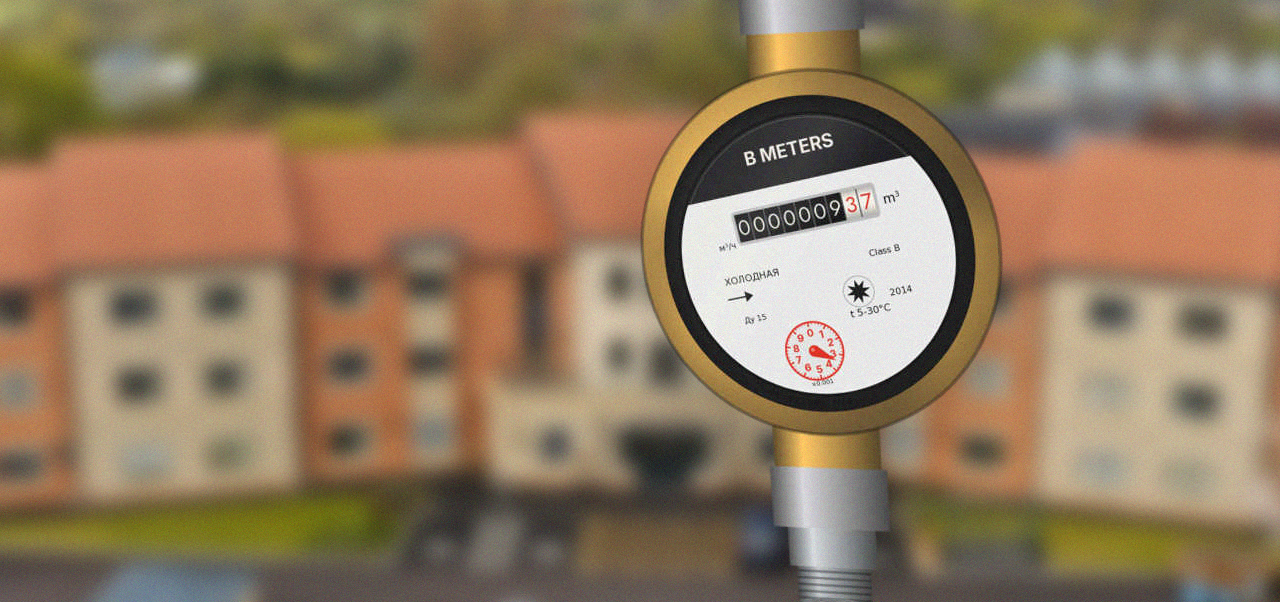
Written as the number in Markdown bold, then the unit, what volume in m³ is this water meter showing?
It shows **9.373** m³
